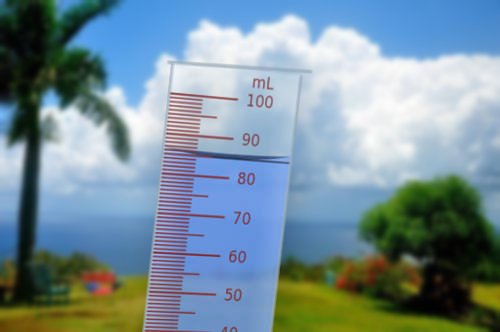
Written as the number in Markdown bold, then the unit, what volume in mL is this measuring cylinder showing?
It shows **85** mL
